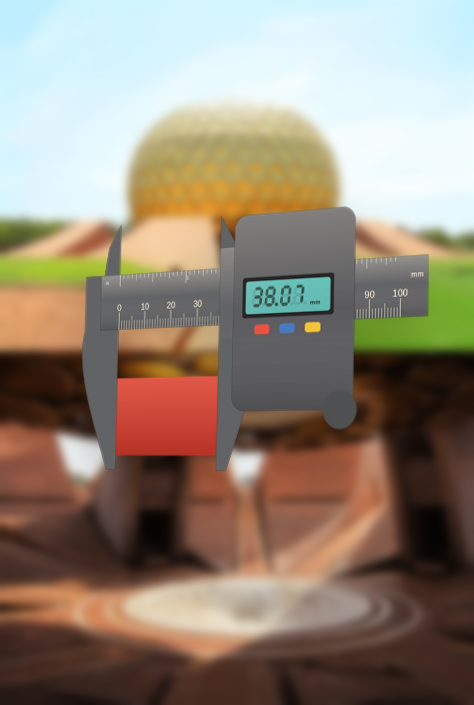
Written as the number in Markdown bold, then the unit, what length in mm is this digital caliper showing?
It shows **38.07** mm
